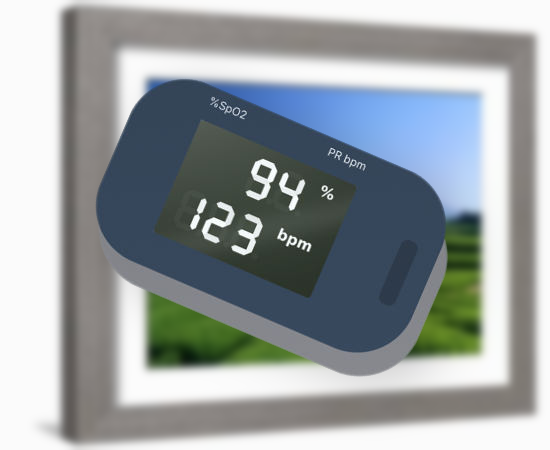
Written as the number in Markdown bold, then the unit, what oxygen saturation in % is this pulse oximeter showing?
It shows **94** %
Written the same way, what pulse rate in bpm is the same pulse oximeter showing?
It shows **123** bpm
